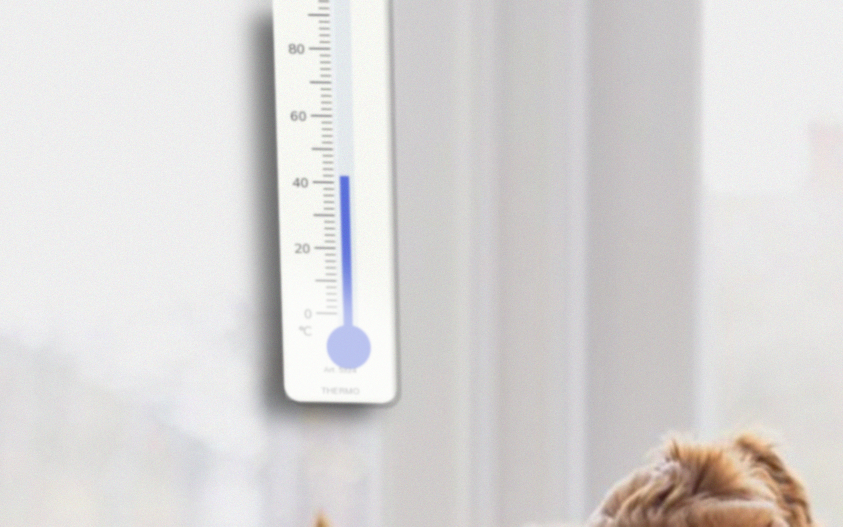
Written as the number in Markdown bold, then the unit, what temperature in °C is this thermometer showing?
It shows **42** °C
